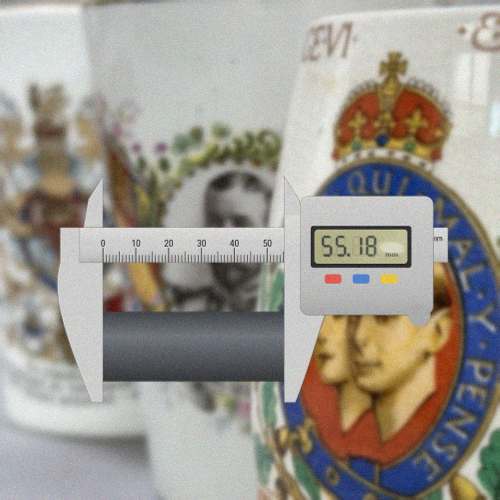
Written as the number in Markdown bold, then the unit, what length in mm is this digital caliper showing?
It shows **55.18** mm
